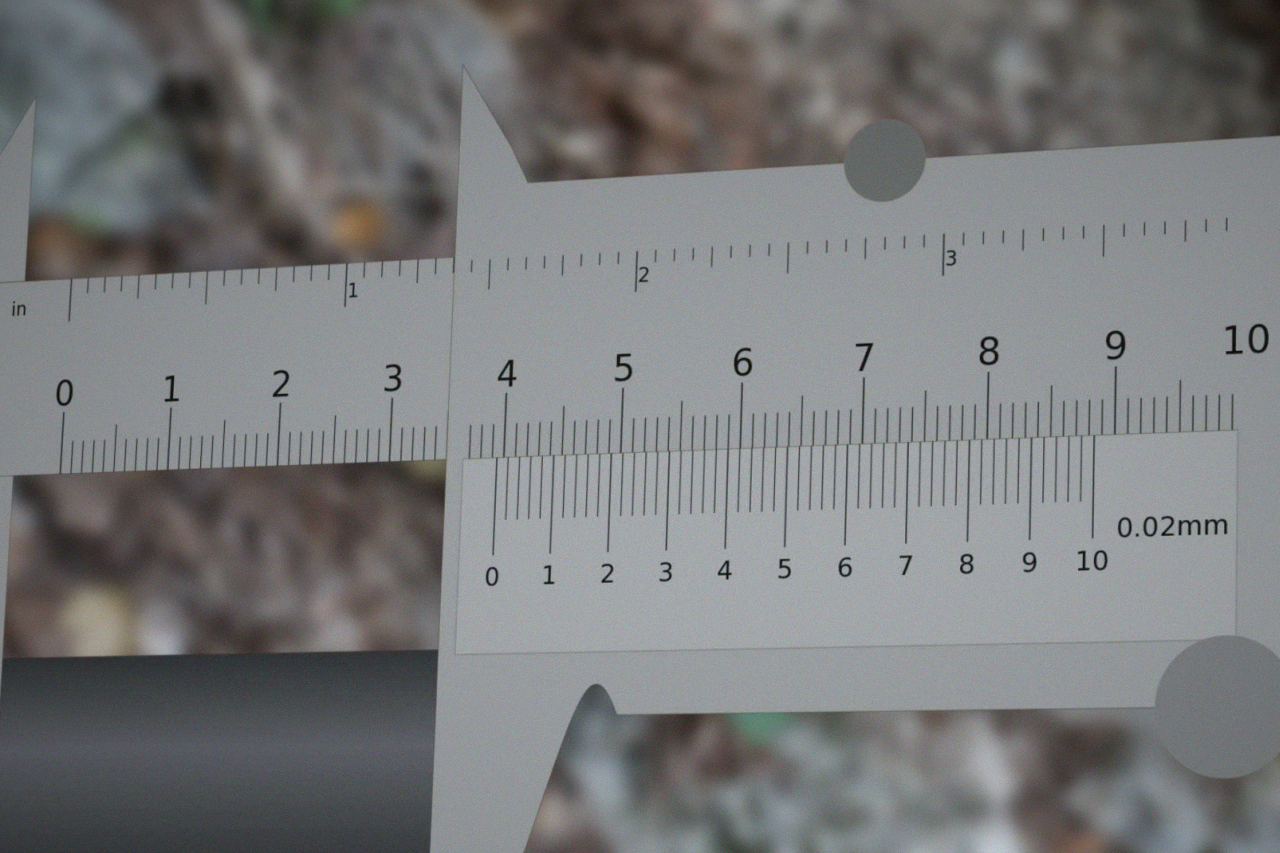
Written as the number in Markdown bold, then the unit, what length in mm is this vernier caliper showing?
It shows **39.4** mm
